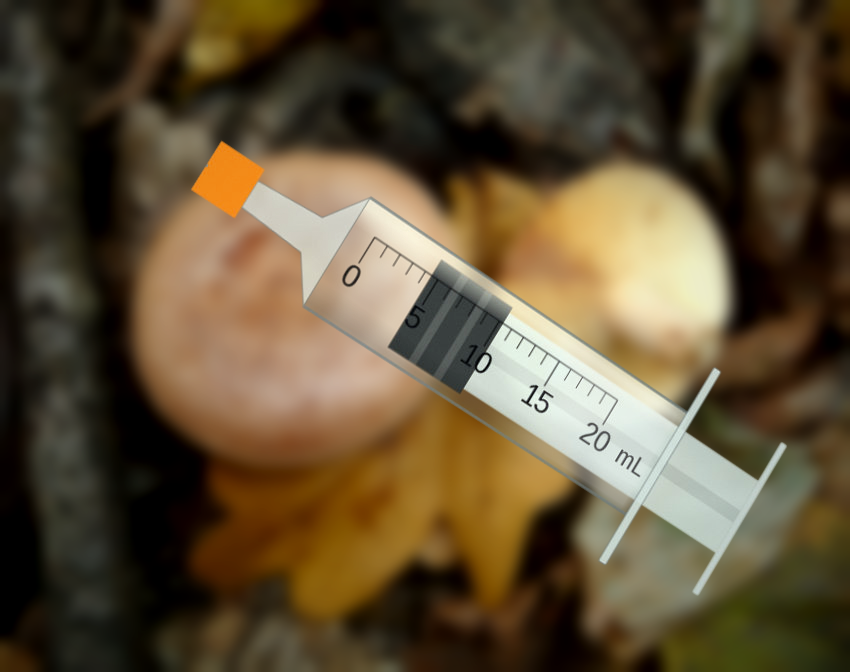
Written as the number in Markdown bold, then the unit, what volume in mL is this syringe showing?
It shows **4.5** mL
